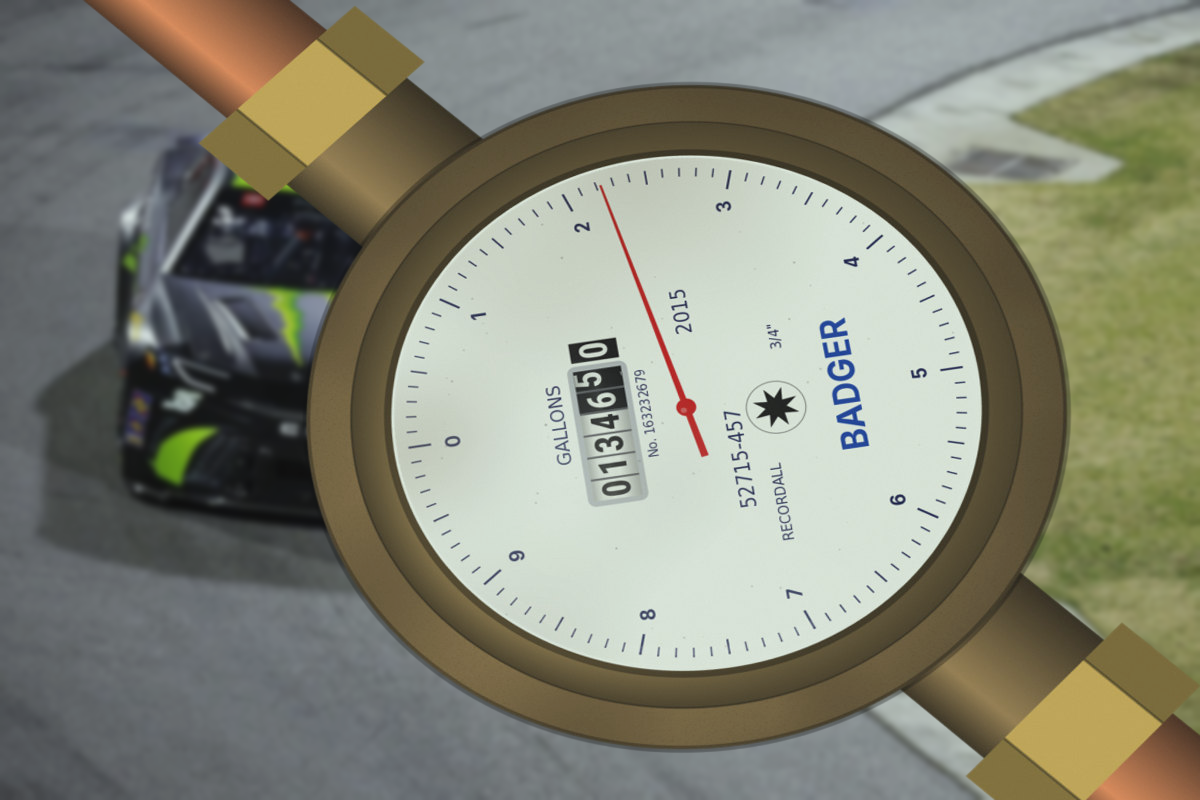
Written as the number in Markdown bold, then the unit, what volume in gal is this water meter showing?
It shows **134652.2** gal
